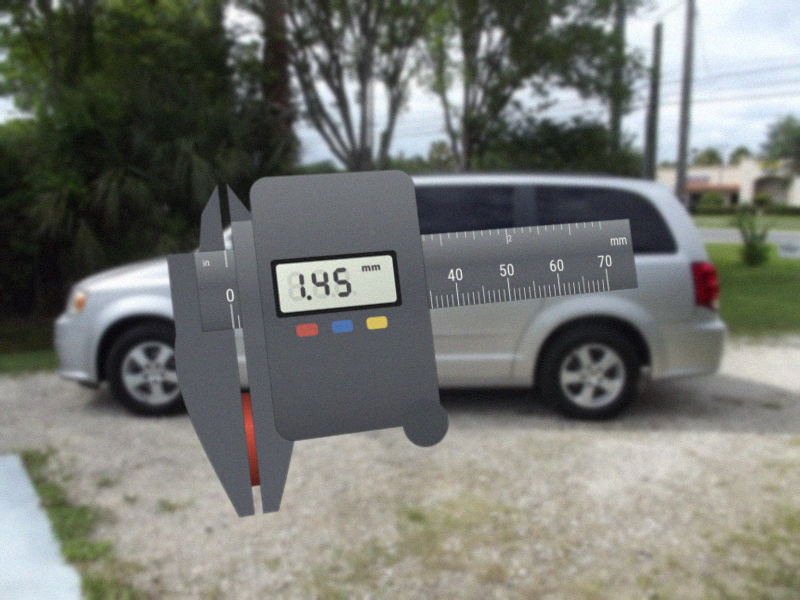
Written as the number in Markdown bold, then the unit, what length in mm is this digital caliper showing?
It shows **1.45** mm
